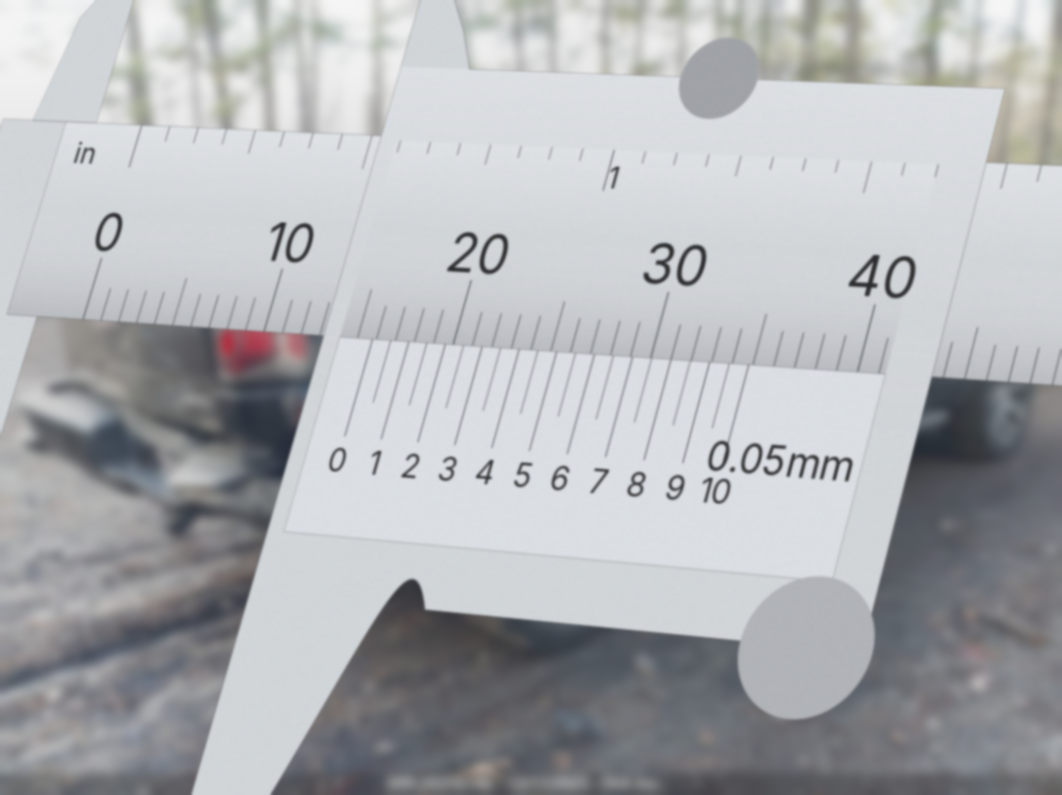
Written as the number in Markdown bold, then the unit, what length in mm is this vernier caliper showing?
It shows **15.8** mm
